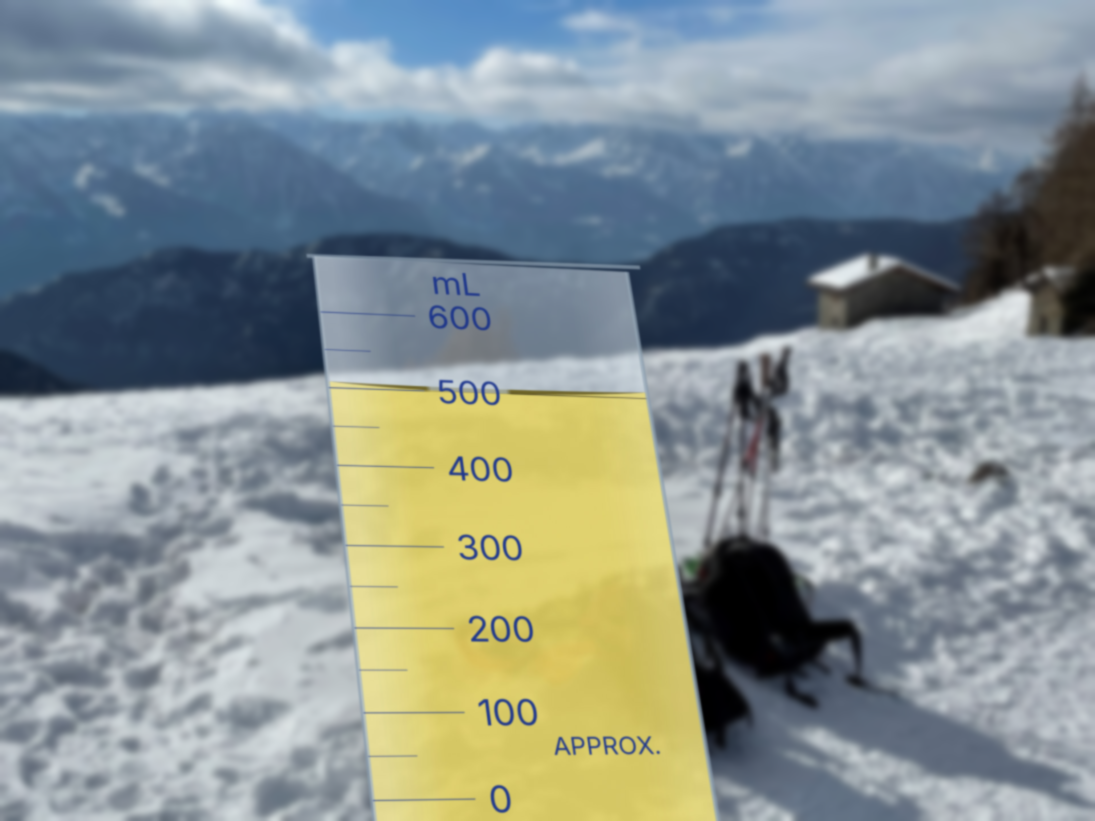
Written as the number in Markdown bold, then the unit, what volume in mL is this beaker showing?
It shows **500** mL
